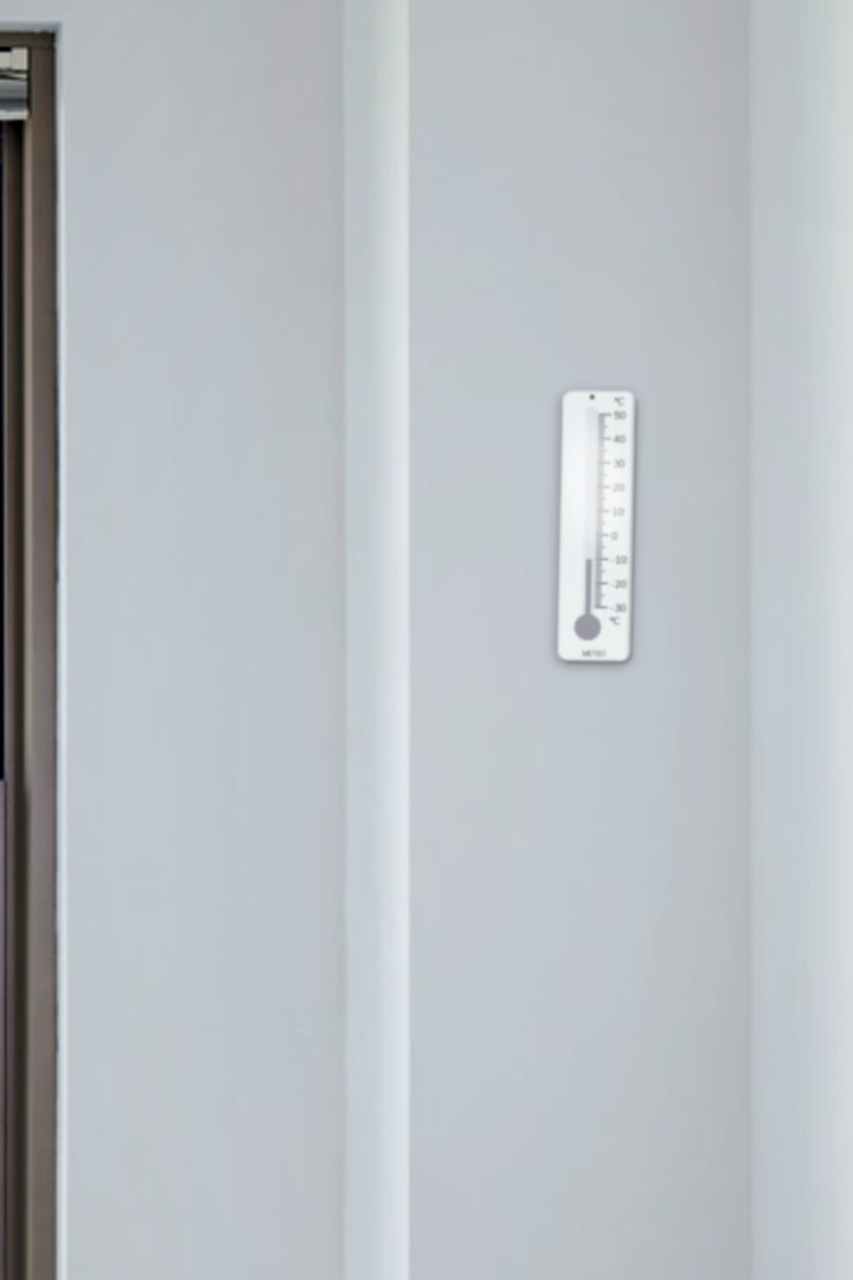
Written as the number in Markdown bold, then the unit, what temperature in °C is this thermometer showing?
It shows **-10** °C
